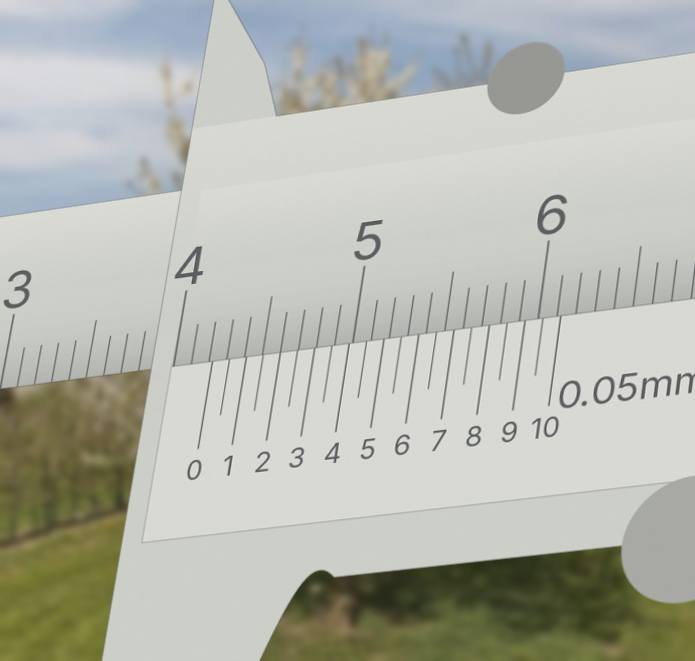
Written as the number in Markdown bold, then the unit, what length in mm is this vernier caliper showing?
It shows **42.2** mm
